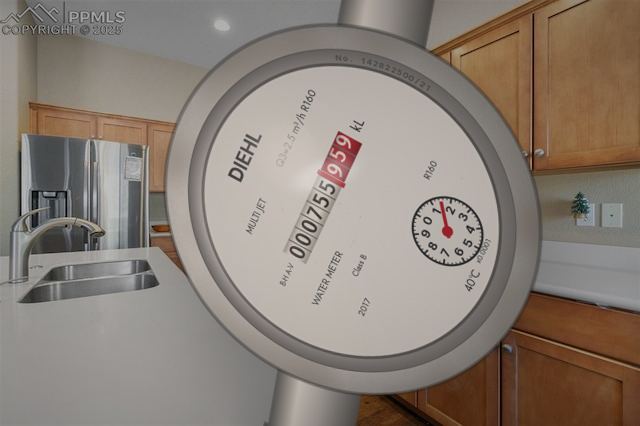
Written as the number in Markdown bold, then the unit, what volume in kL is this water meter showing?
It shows **755.9591** kL
